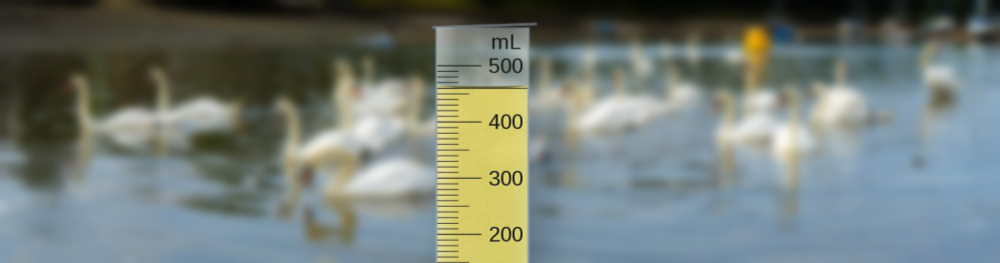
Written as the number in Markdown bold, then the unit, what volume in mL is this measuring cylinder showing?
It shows **460** mL
